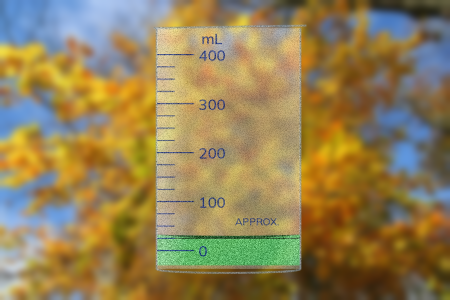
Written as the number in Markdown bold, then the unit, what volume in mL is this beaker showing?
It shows **25** mL
